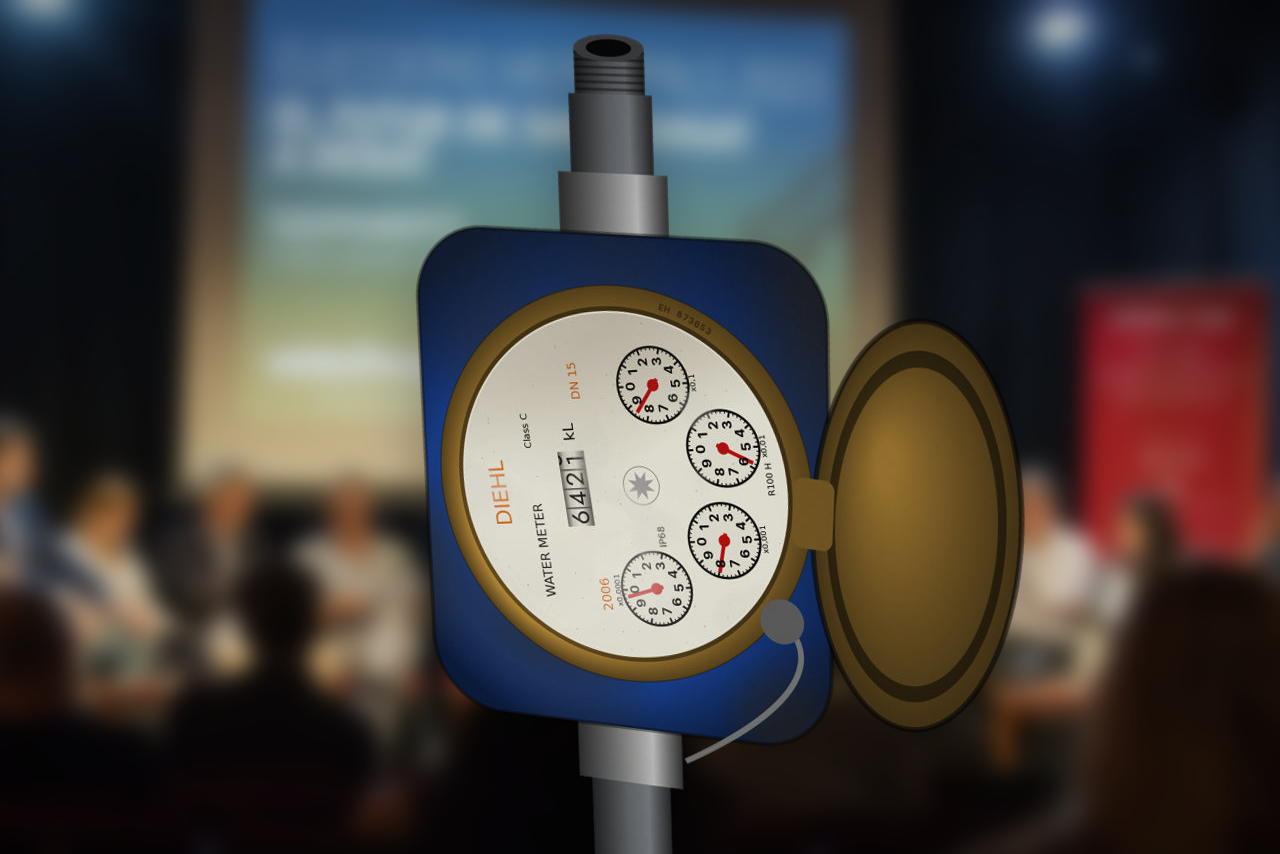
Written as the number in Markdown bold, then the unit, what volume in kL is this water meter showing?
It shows **6420.8579** kL
